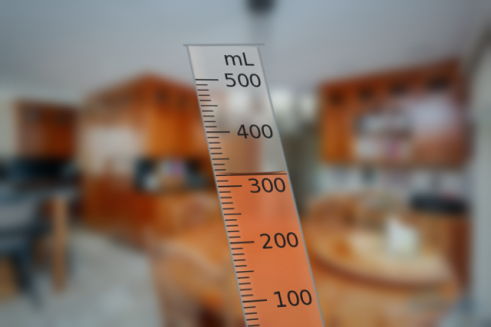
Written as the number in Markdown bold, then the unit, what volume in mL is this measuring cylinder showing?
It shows **320** mL
